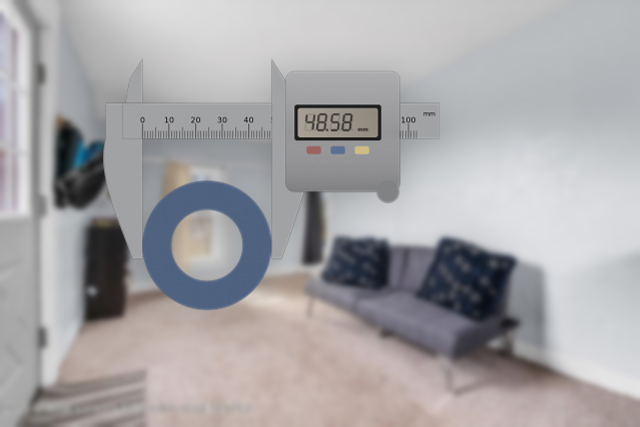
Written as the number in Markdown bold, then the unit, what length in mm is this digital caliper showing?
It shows **48.58** mm
